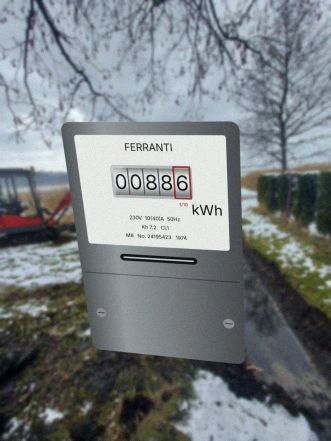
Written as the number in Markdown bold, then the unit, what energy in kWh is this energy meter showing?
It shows **88.6** kWh
